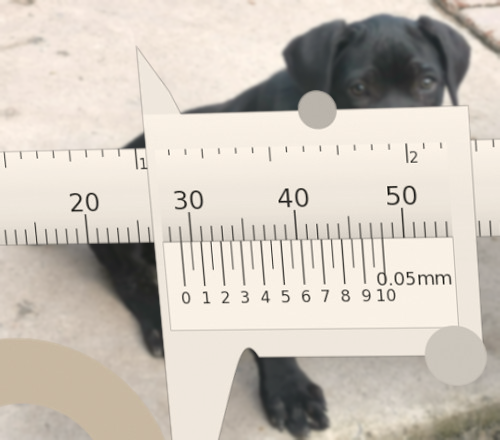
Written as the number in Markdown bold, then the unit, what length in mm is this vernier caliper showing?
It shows **29.0** mm
